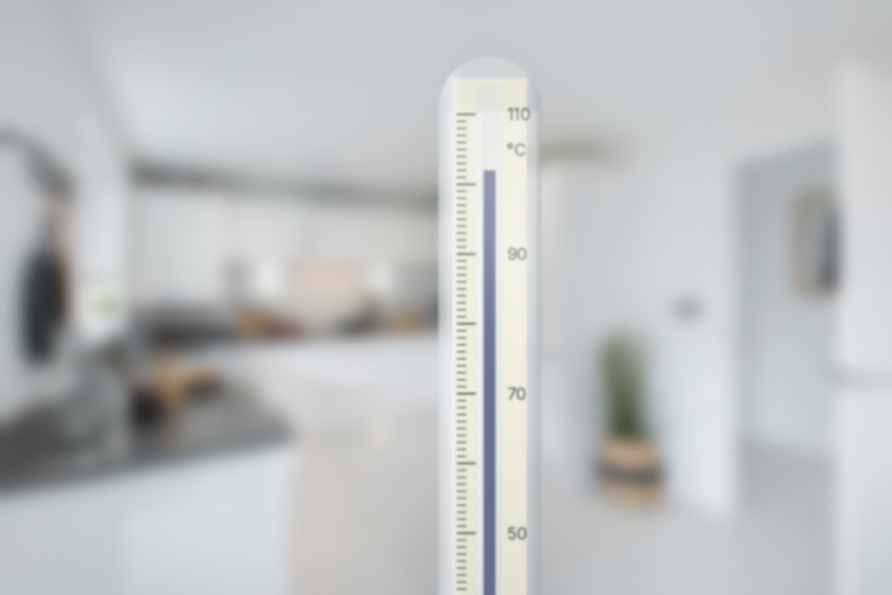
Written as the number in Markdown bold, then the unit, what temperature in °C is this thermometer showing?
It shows **102** °C
